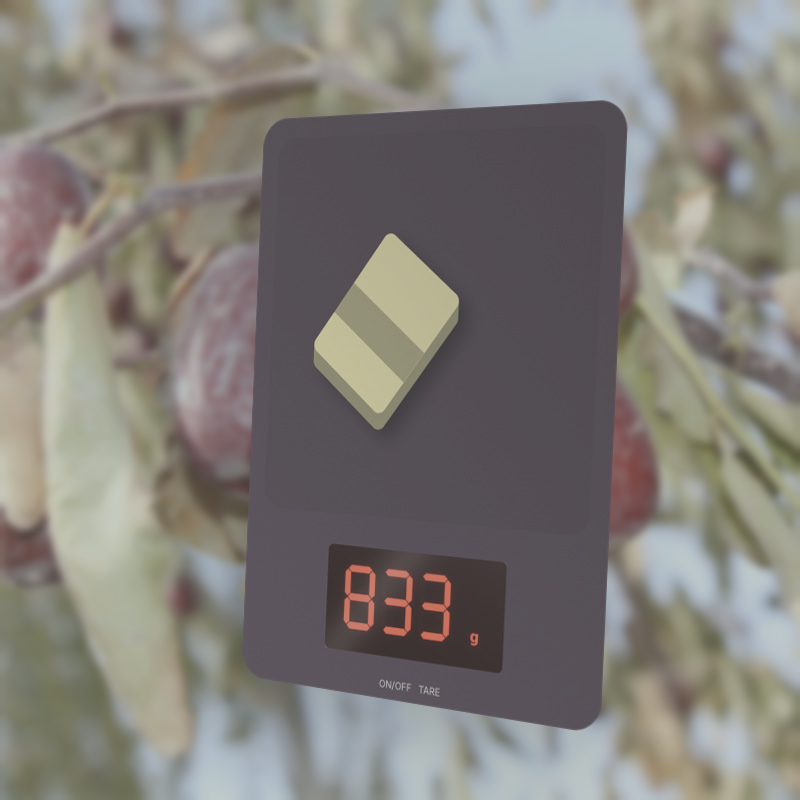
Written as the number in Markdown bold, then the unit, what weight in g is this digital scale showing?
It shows **833** g
